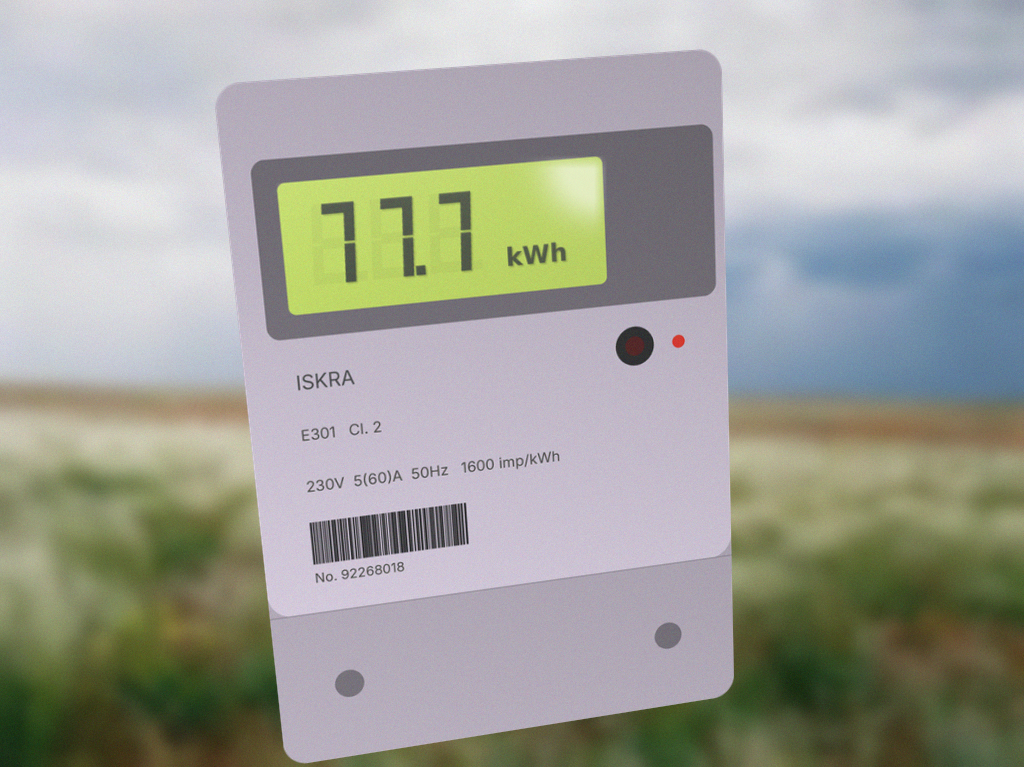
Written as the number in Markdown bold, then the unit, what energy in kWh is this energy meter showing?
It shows **77.7** kWh
